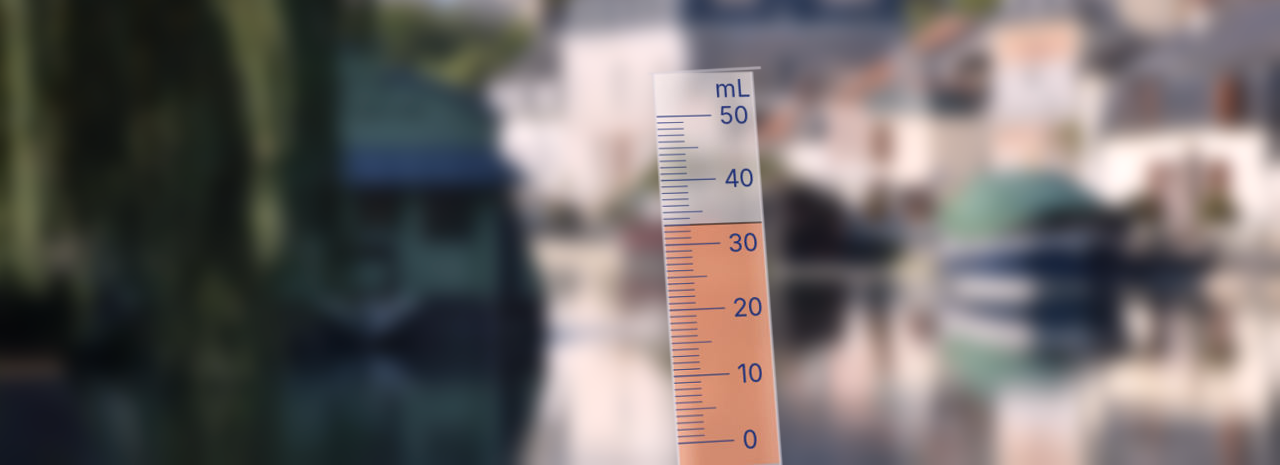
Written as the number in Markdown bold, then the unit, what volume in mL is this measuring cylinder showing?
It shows **33** mL
